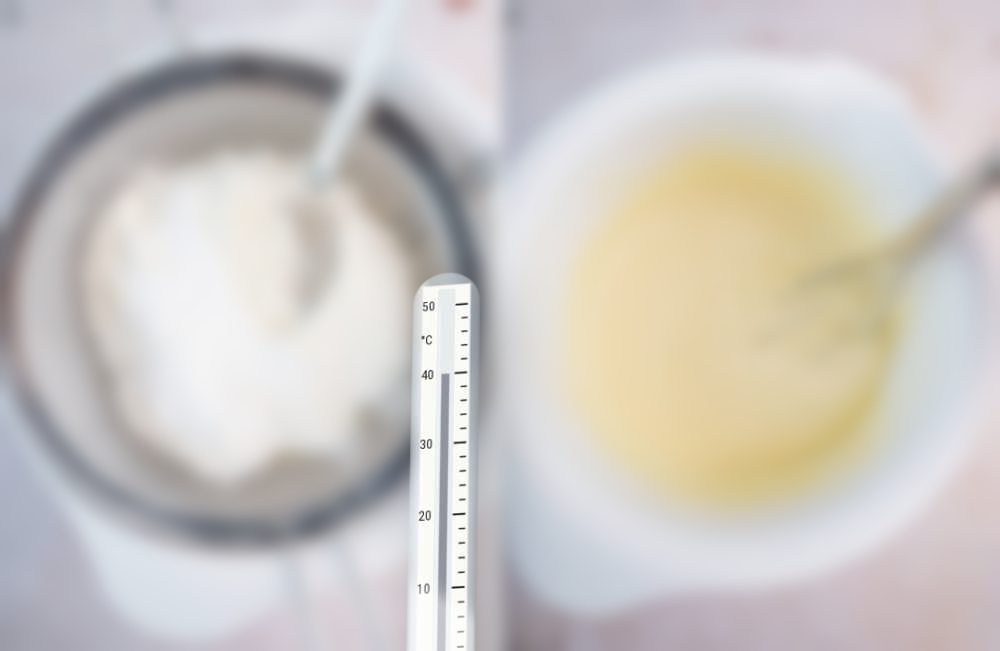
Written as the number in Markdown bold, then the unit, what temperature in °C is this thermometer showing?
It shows **40** °C
